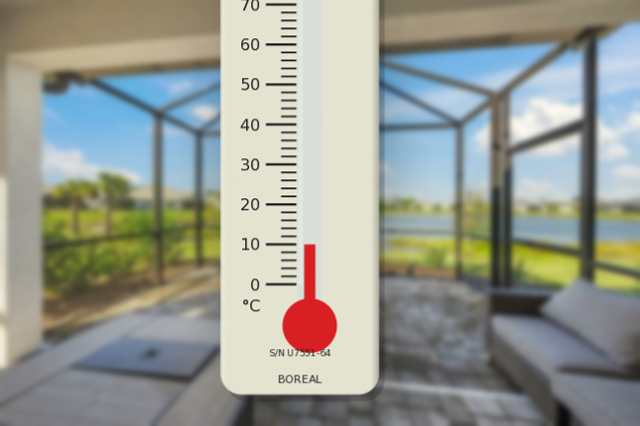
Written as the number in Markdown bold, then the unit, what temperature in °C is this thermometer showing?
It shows **10** °C
